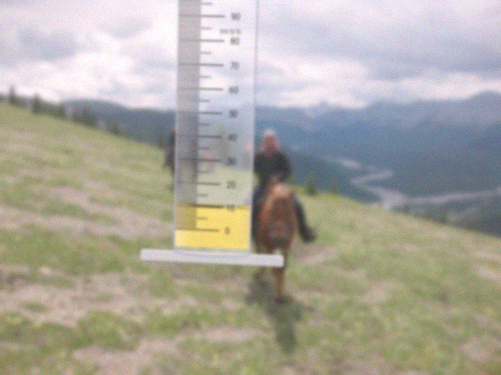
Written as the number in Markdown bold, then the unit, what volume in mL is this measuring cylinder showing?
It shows **10** mL
